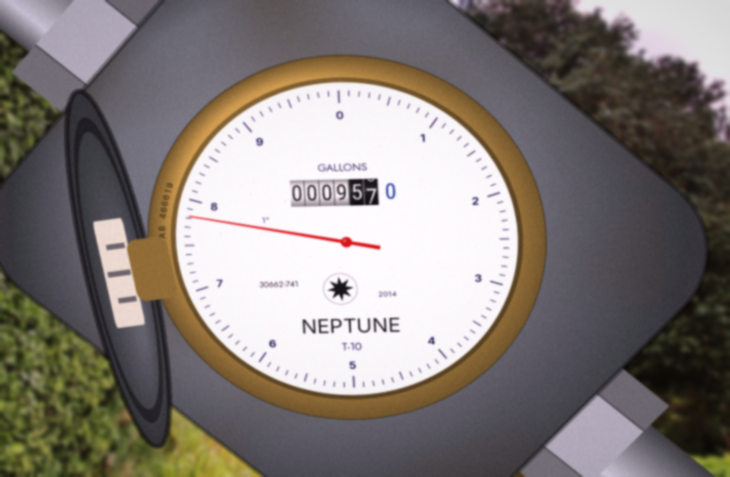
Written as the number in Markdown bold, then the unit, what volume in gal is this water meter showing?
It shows **9567.8** gal
